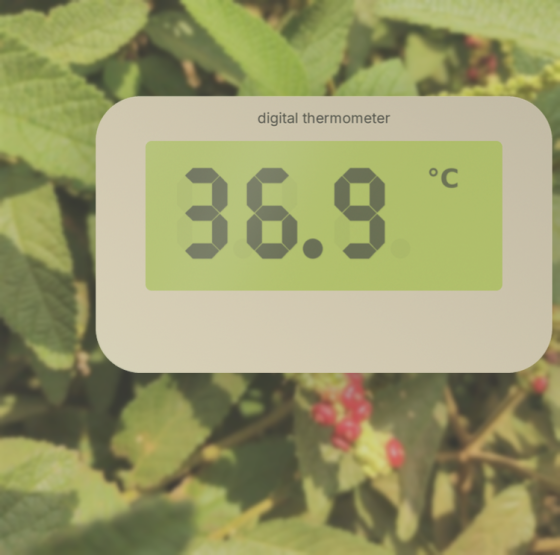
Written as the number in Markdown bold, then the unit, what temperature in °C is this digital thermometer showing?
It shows **36.9** °C
